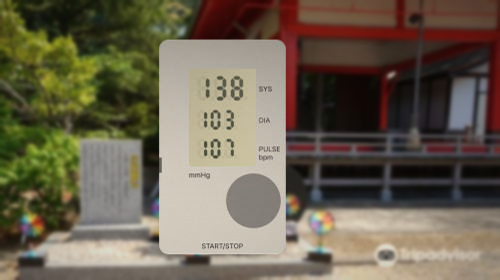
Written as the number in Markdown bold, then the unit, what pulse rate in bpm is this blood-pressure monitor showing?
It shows **107** bpm
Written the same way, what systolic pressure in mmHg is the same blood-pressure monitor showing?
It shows **138** mmHg
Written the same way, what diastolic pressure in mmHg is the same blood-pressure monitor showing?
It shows **103** mmHg
